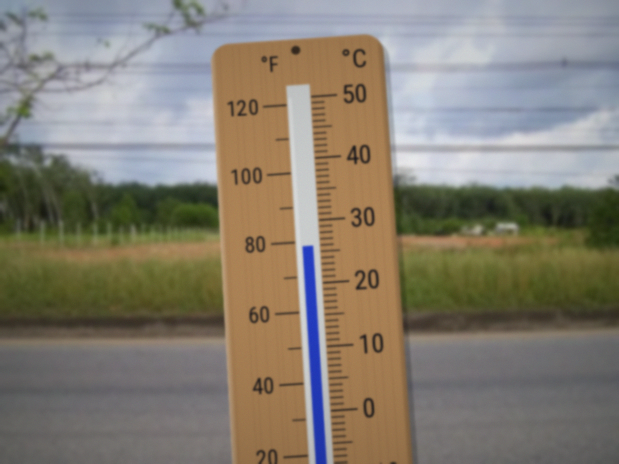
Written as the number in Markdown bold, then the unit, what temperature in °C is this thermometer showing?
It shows **26** °C
